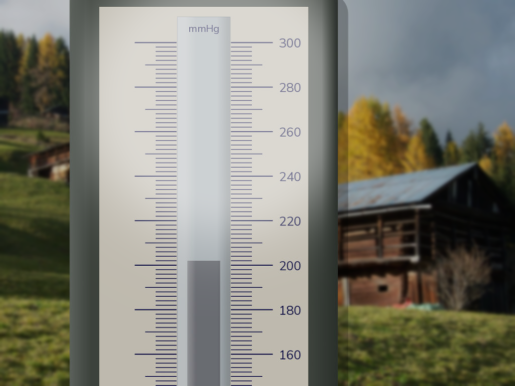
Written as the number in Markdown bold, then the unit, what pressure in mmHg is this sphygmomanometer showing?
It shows **202** mmHg
